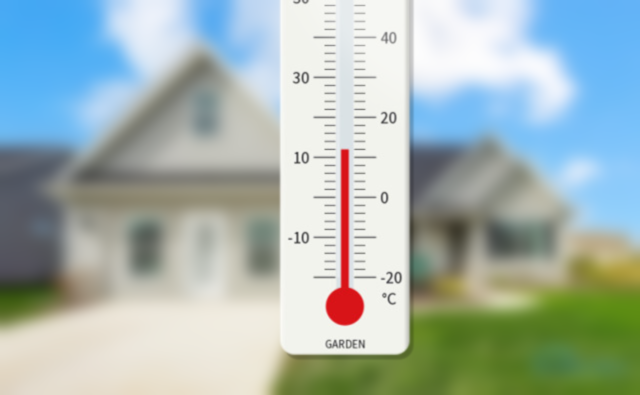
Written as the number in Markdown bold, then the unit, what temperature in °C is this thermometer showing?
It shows **12** °C
